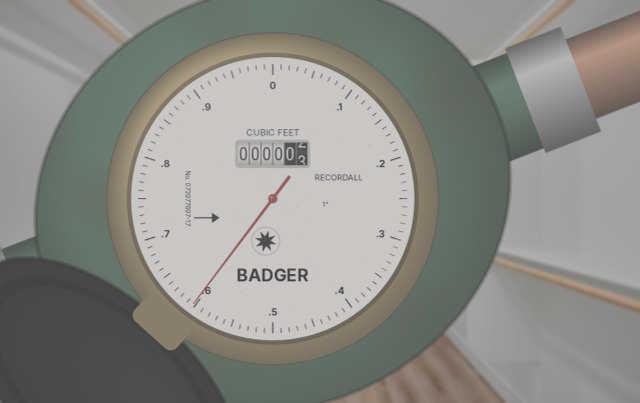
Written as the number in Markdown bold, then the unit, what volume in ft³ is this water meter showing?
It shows **2.60** ft³
